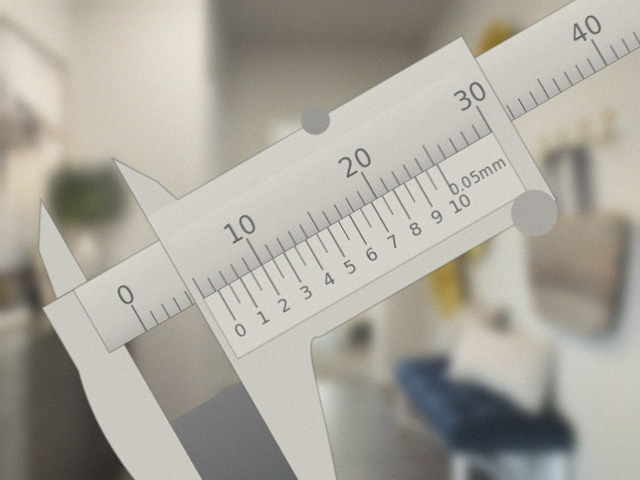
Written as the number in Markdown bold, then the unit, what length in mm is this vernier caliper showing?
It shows **6.2** mm
